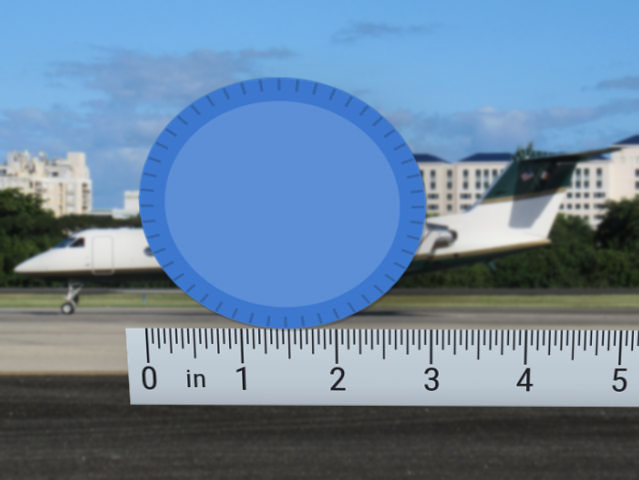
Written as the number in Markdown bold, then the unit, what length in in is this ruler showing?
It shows **2.9375** in
